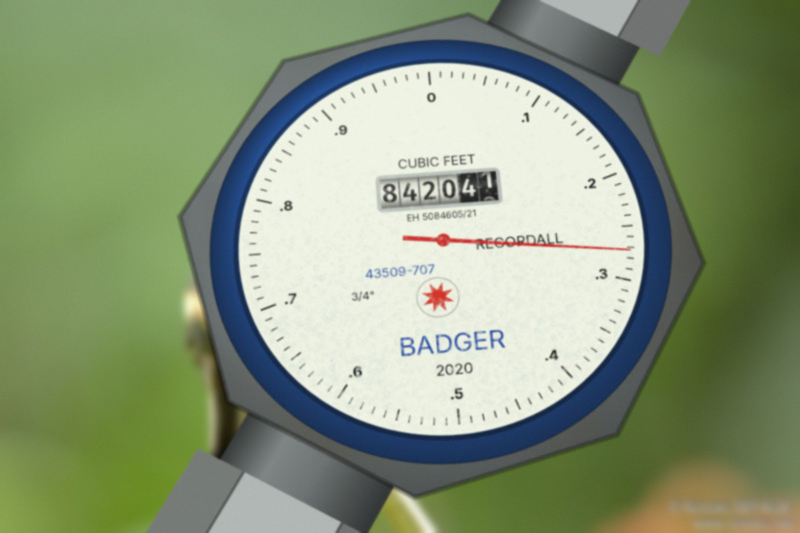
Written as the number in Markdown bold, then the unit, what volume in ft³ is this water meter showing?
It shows **842041.27** ft³
